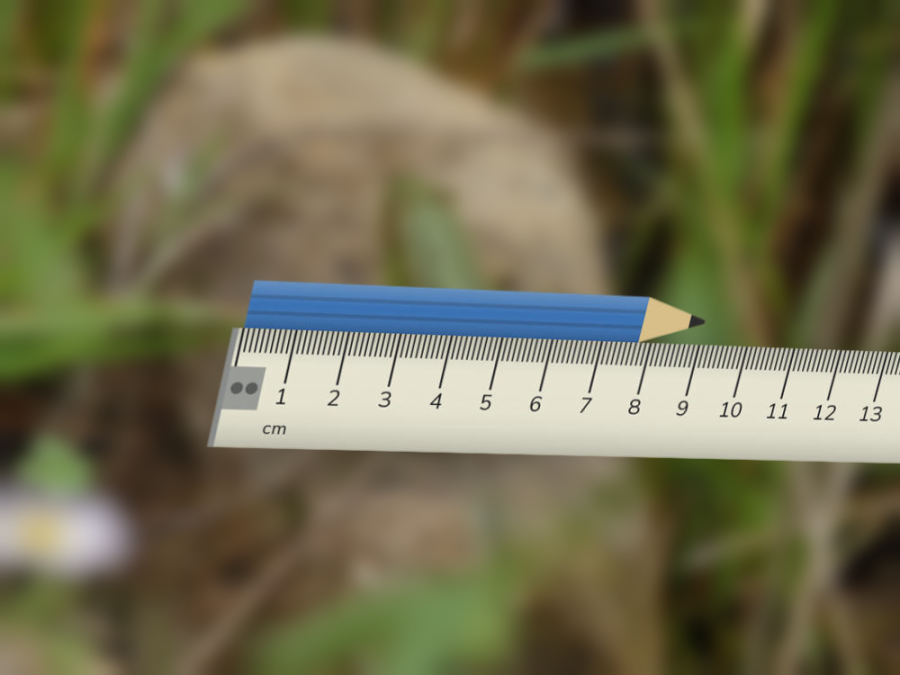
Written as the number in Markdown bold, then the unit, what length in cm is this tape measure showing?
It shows **9** cm
